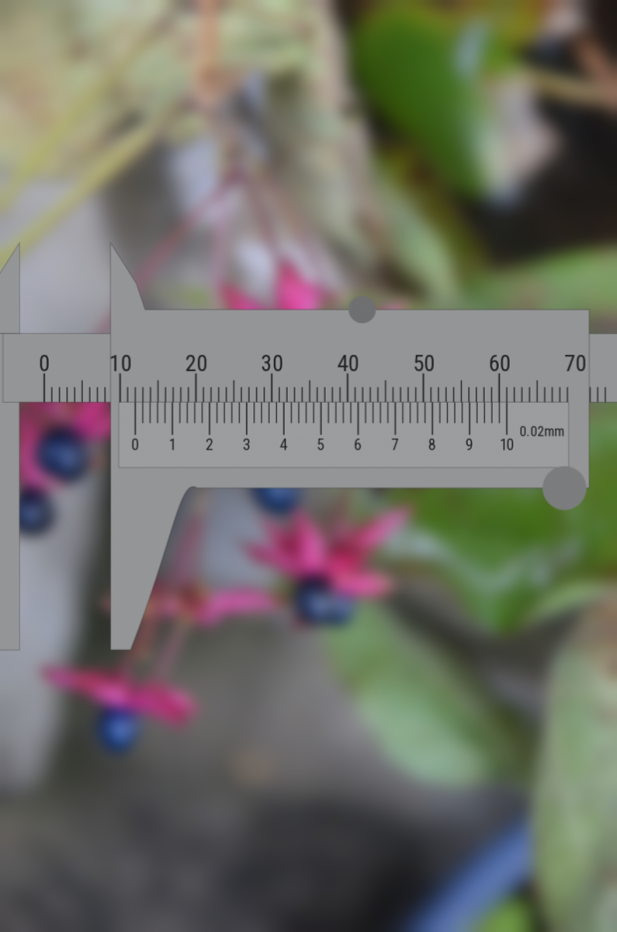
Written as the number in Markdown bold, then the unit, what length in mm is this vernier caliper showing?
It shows **12.0** mm
